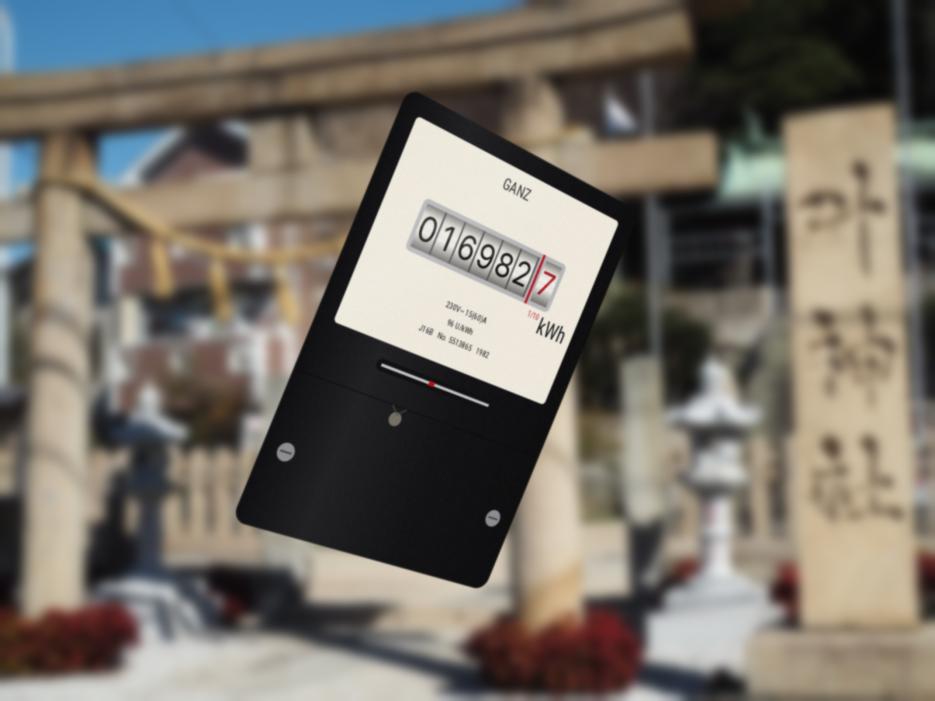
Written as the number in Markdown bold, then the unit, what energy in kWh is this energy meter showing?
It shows **16982.7** kWh
